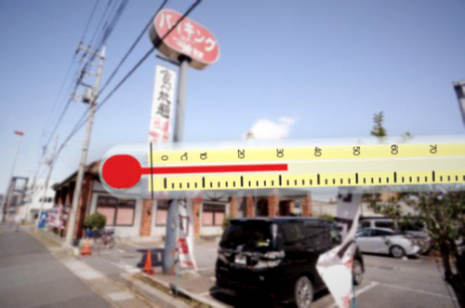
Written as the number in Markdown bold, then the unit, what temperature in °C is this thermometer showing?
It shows **32** °C
